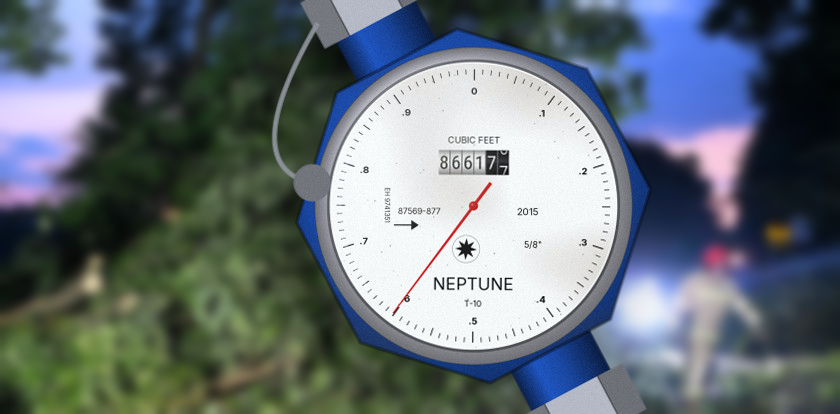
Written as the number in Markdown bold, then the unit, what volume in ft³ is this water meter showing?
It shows **866176.60** ft³
